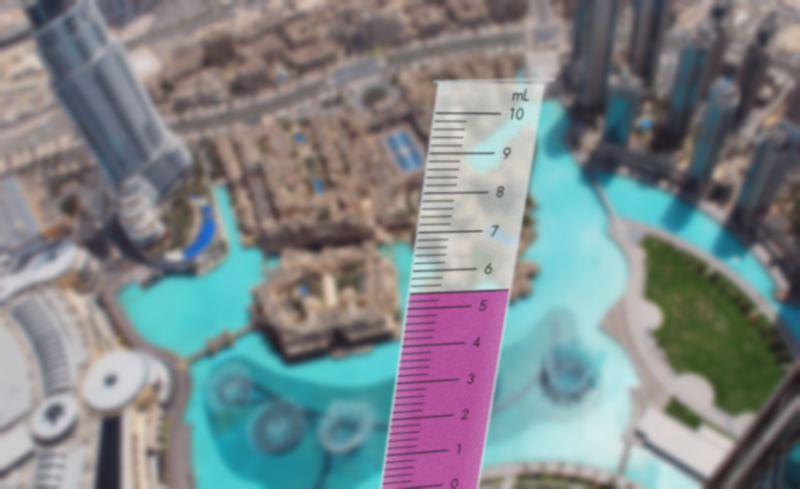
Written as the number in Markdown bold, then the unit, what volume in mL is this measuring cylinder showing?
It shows **5.4** mL
